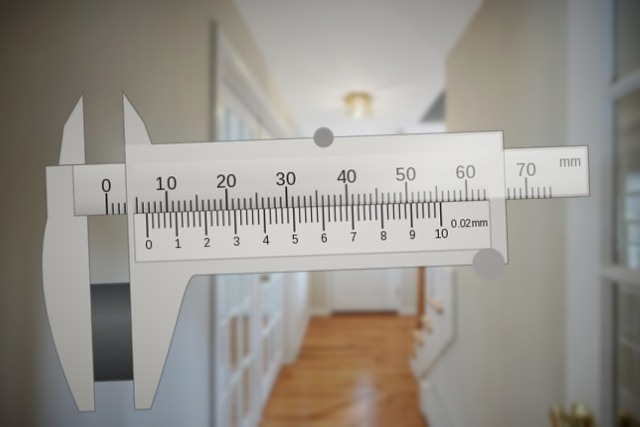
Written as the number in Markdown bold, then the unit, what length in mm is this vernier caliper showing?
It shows **6.6** mm
